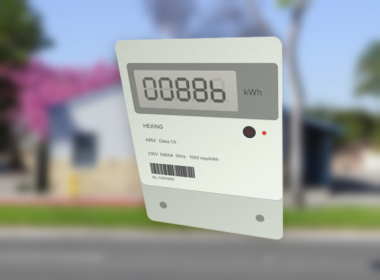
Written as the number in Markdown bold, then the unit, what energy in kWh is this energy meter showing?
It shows **886** kWh
